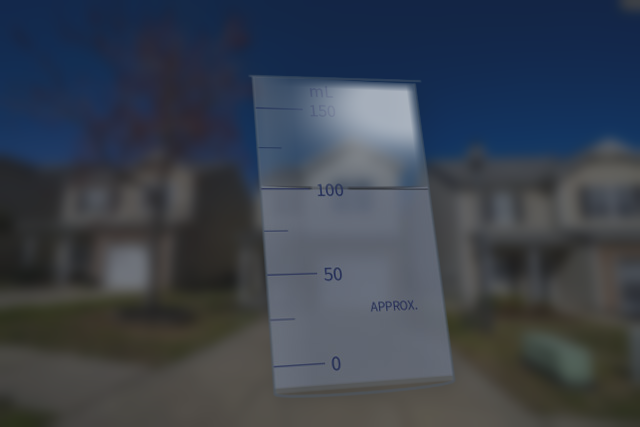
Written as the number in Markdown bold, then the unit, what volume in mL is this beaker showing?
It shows **100** mL
